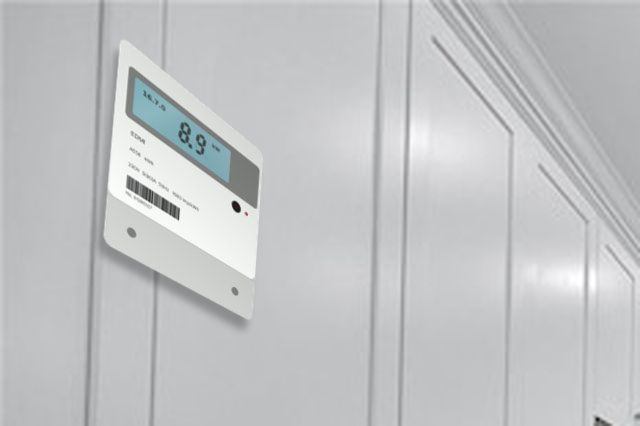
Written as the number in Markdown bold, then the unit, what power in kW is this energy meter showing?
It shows **8.9** kW
